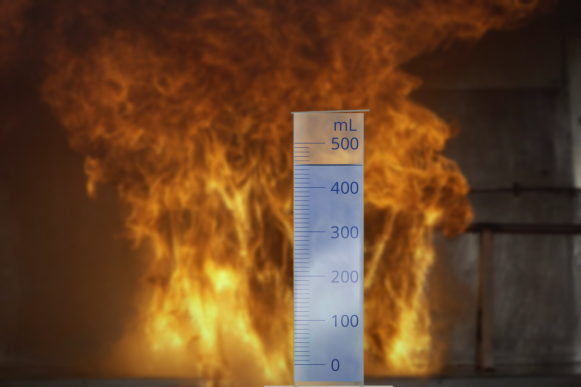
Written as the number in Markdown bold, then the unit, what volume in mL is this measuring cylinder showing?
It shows **450** mL
